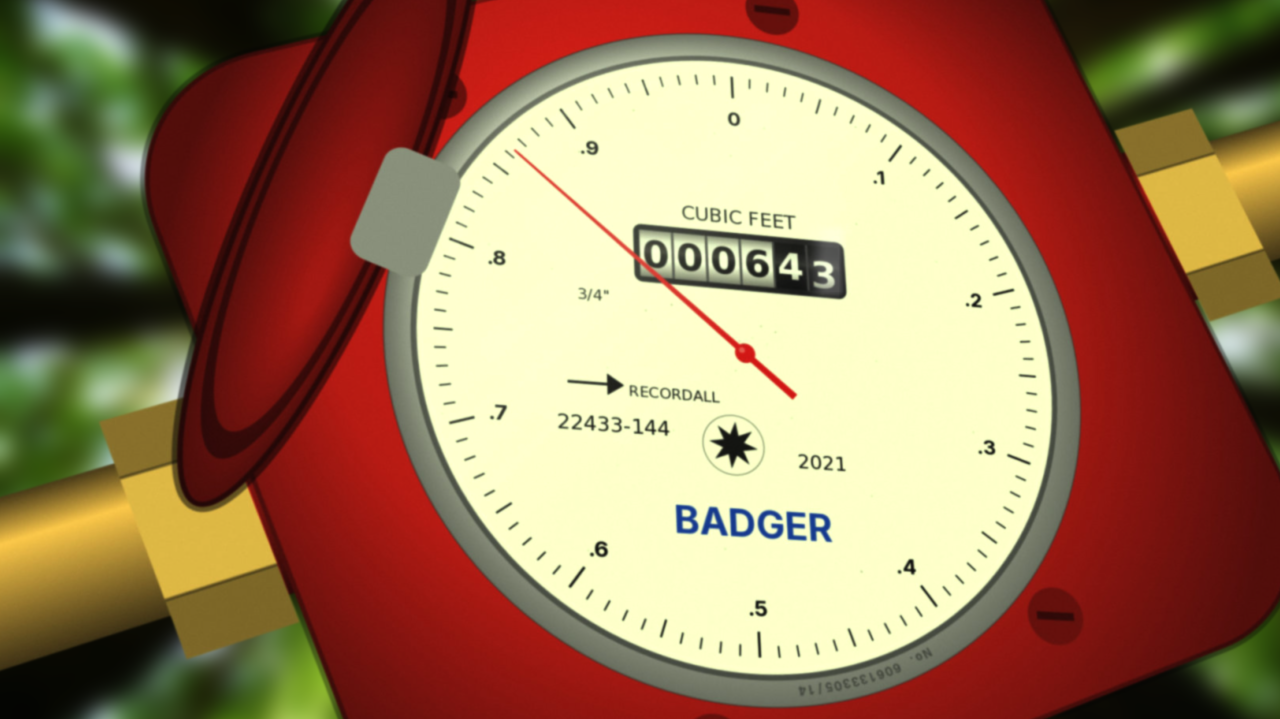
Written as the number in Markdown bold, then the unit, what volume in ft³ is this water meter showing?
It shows **642.86** ft³
